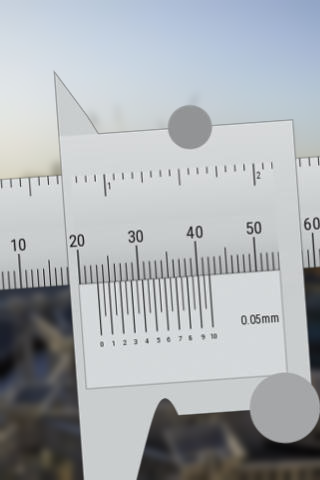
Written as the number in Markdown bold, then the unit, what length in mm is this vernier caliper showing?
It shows **23.0** mm
